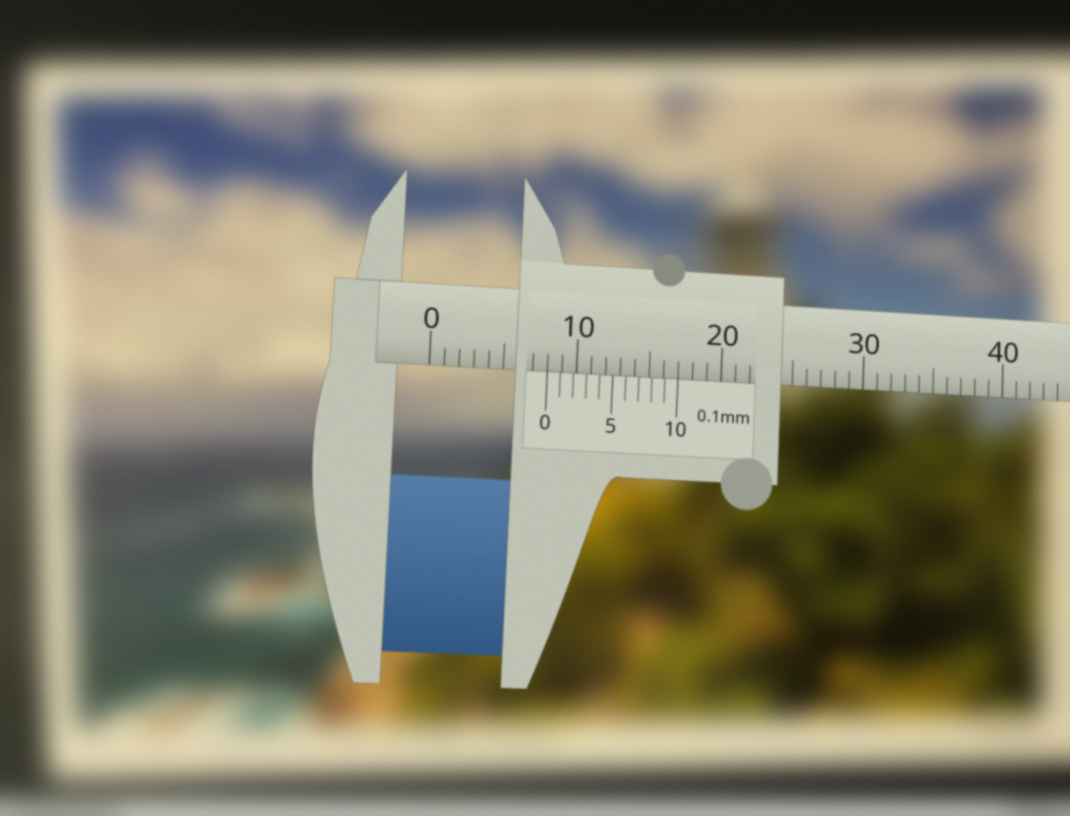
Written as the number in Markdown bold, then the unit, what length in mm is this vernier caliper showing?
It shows **8.0** mm
